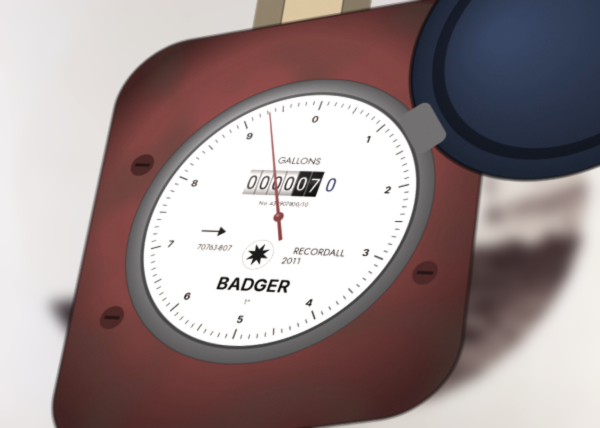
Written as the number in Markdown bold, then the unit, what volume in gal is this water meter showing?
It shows **69.3** gal
